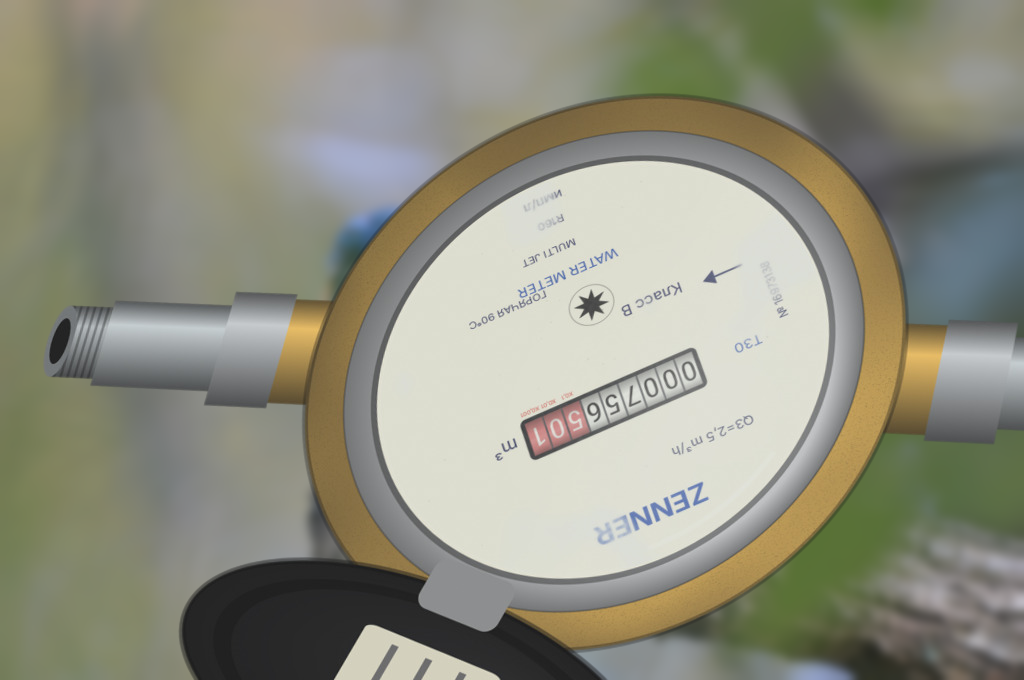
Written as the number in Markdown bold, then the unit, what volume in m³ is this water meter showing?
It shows **756.501** m³
